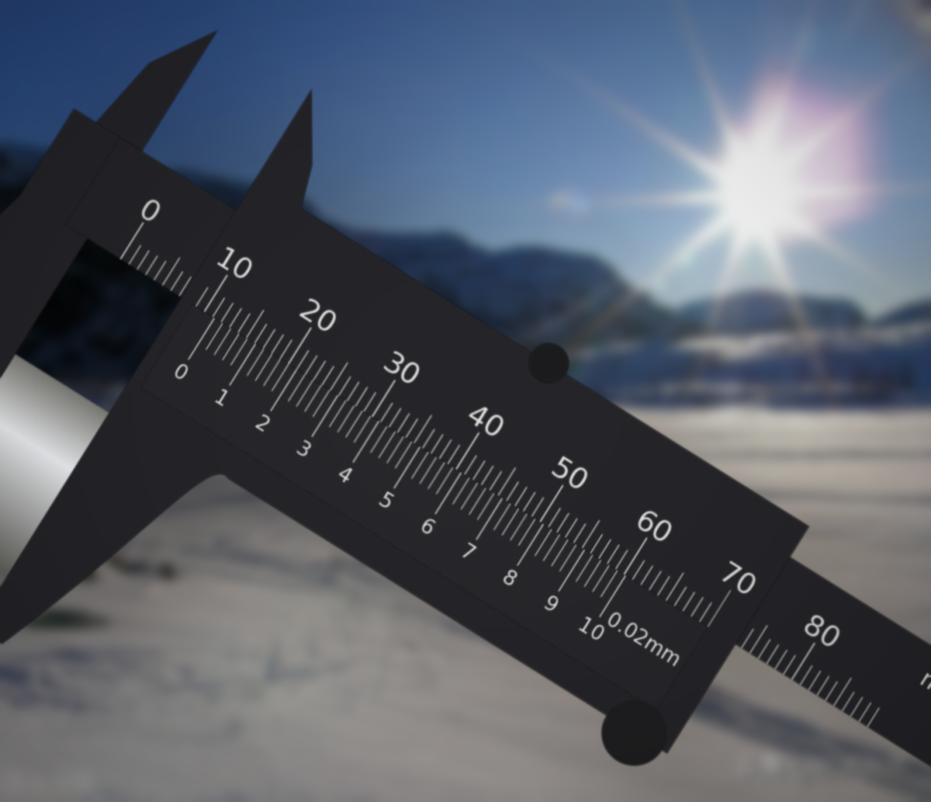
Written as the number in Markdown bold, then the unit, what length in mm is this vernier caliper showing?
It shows **11.2** mm
